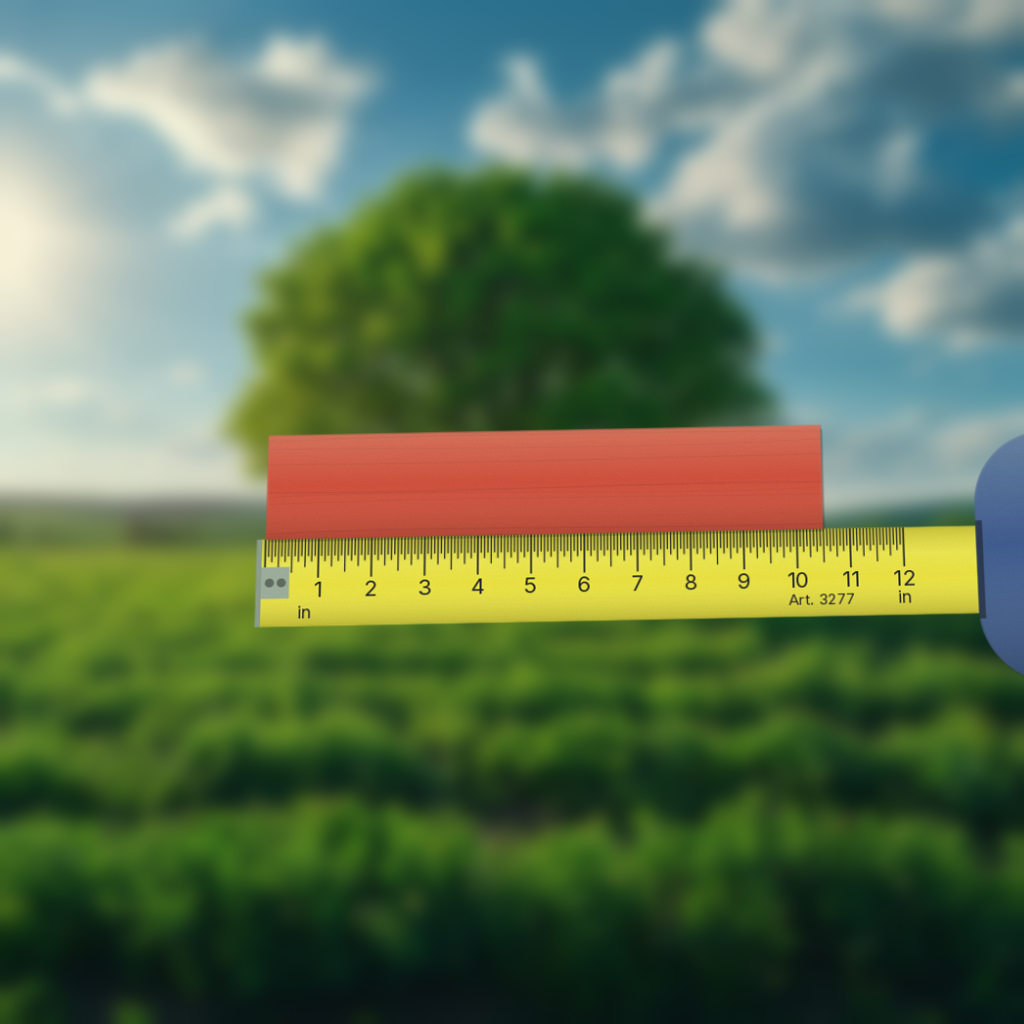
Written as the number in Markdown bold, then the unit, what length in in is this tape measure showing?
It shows **10.5** in
